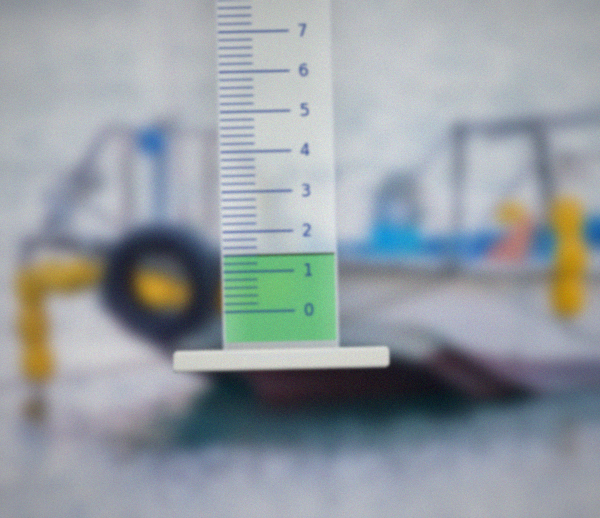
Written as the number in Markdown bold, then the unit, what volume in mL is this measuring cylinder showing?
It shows **1.4** mL
